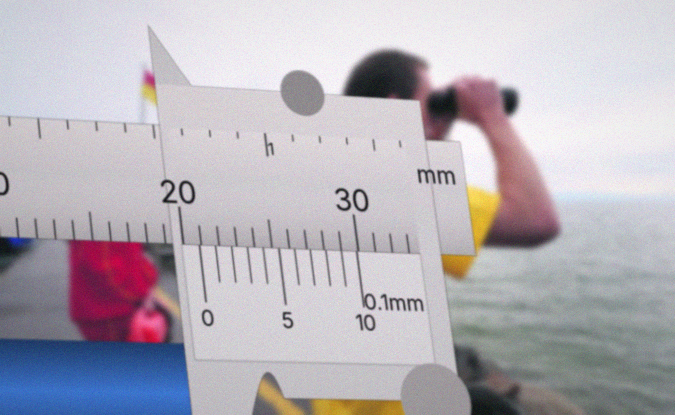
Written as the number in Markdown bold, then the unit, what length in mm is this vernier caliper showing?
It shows **20.9** mm
